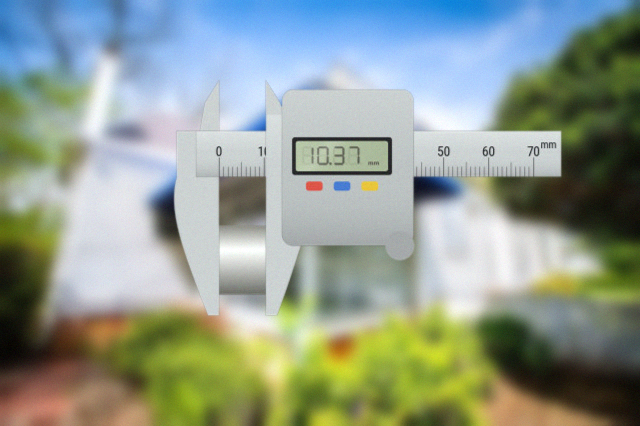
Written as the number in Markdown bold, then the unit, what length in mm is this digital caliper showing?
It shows **10.37** mm
